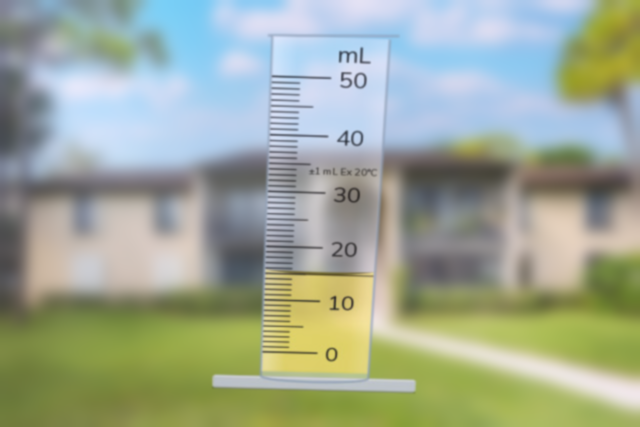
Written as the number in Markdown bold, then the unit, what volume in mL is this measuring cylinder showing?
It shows **15** mL
